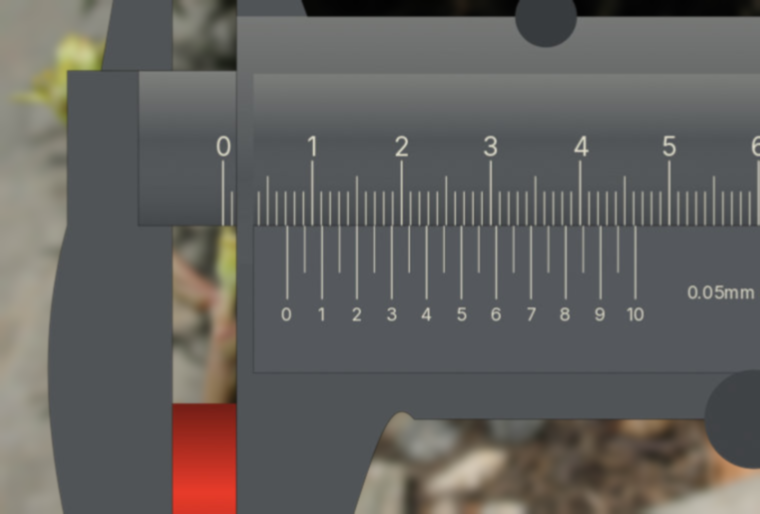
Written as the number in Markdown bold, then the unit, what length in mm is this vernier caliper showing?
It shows **7.2** mm
